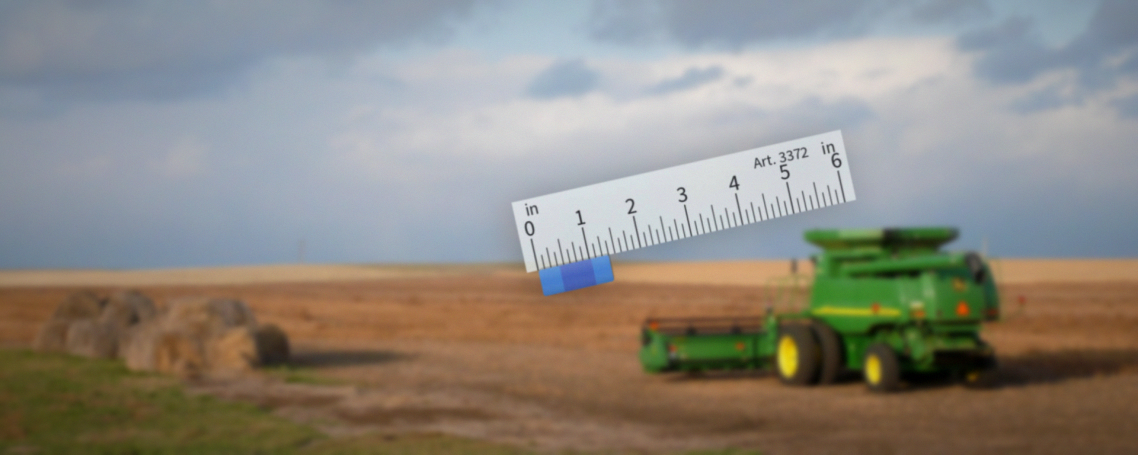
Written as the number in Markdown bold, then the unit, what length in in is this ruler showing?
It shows **1.375** in
